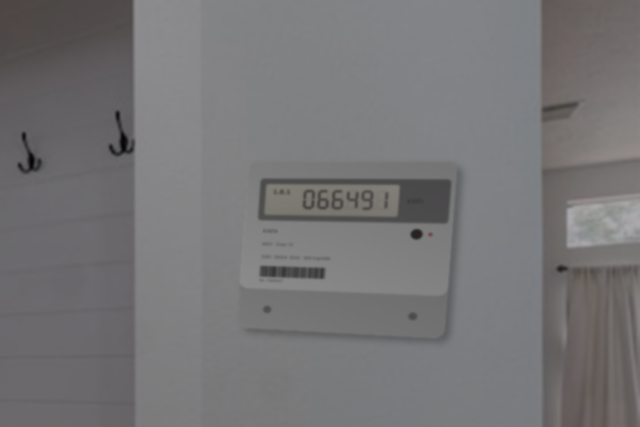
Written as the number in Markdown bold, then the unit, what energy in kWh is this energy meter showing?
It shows **66491** kWh
